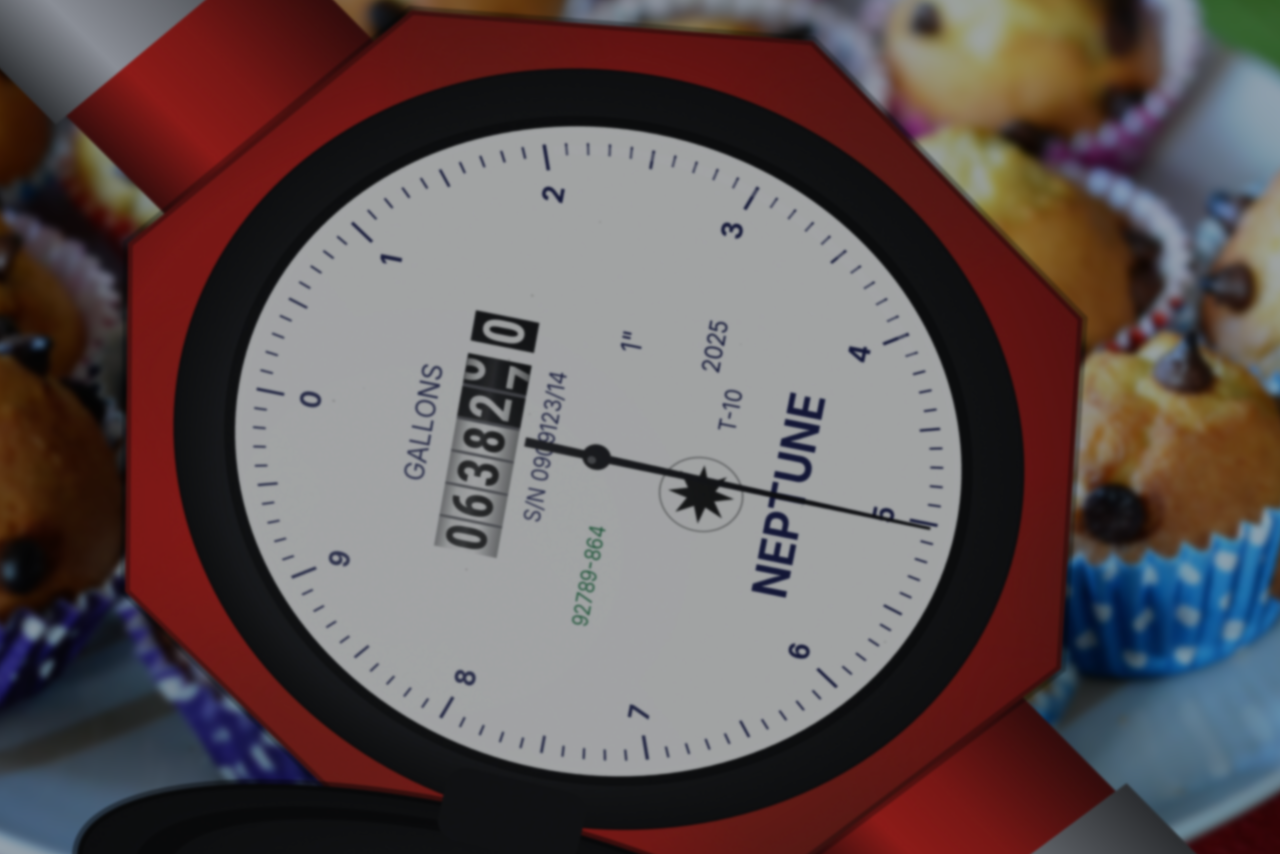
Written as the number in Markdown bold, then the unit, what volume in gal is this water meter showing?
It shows **638265.0** gal
